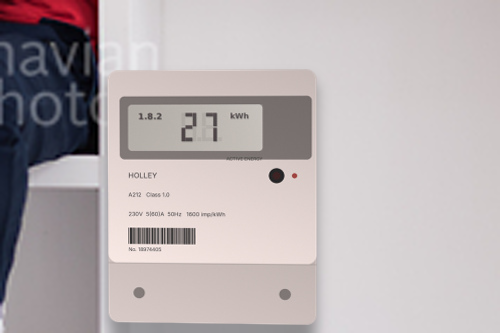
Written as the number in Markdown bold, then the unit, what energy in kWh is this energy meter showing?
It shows **27** kWh
